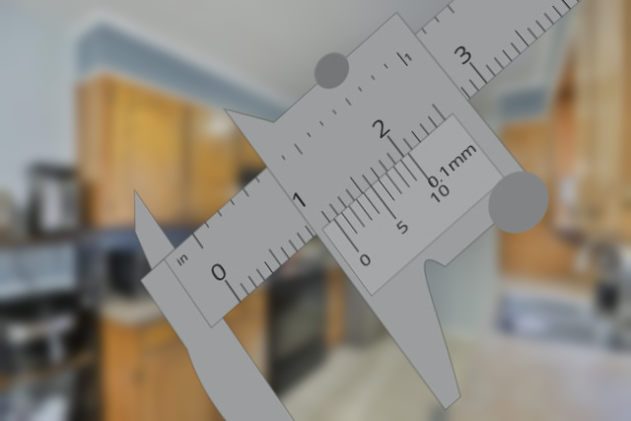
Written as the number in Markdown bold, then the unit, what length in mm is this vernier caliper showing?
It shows **11.5** mm
